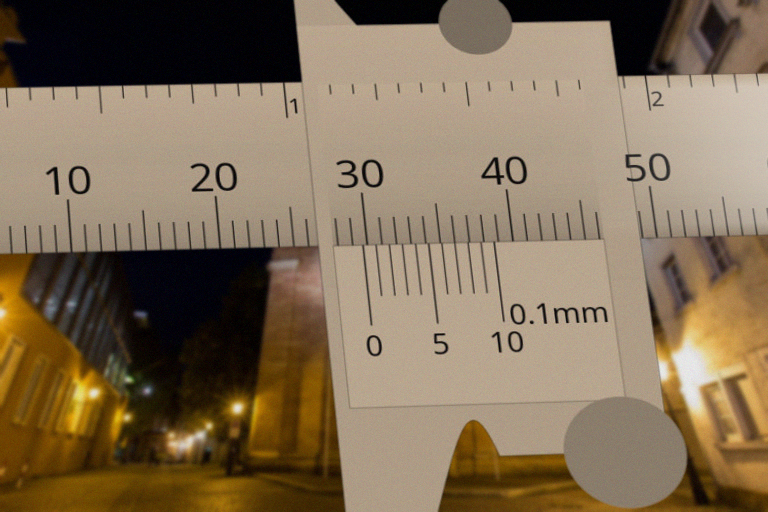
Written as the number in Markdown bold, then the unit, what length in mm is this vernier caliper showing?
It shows **29.7** mm
